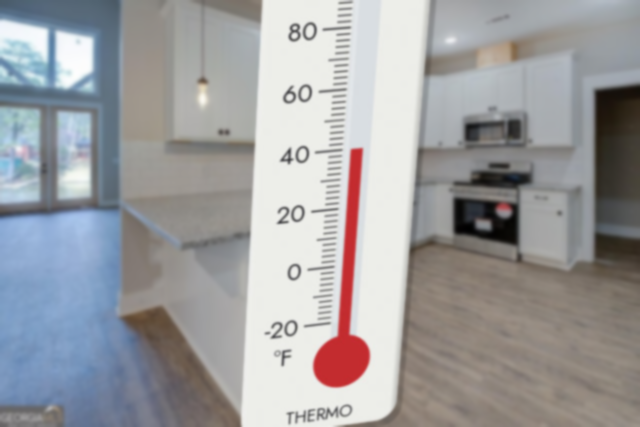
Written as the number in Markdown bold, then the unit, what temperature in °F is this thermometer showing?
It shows **40** °F
